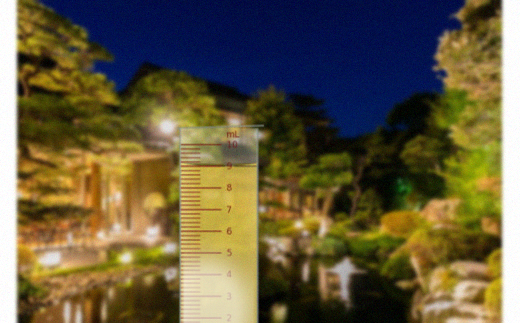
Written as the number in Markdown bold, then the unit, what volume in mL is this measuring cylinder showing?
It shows **9** mL
